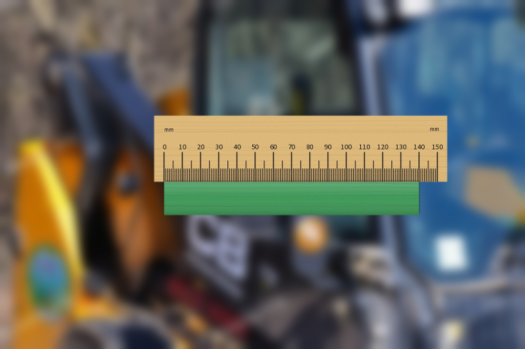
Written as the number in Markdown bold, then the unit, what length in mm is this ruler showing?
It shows **140** mm
